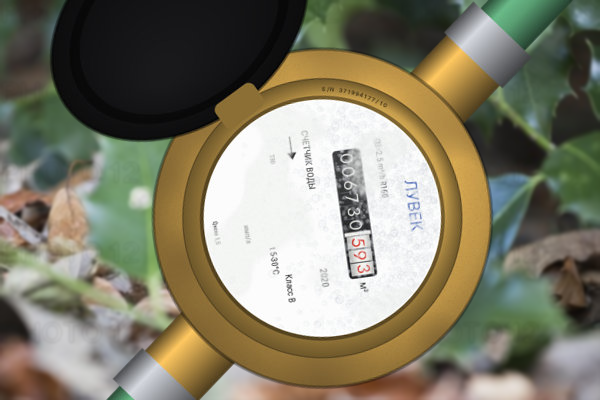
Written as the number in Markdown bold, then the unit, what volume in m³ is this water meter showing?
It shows **6730.593** m³
